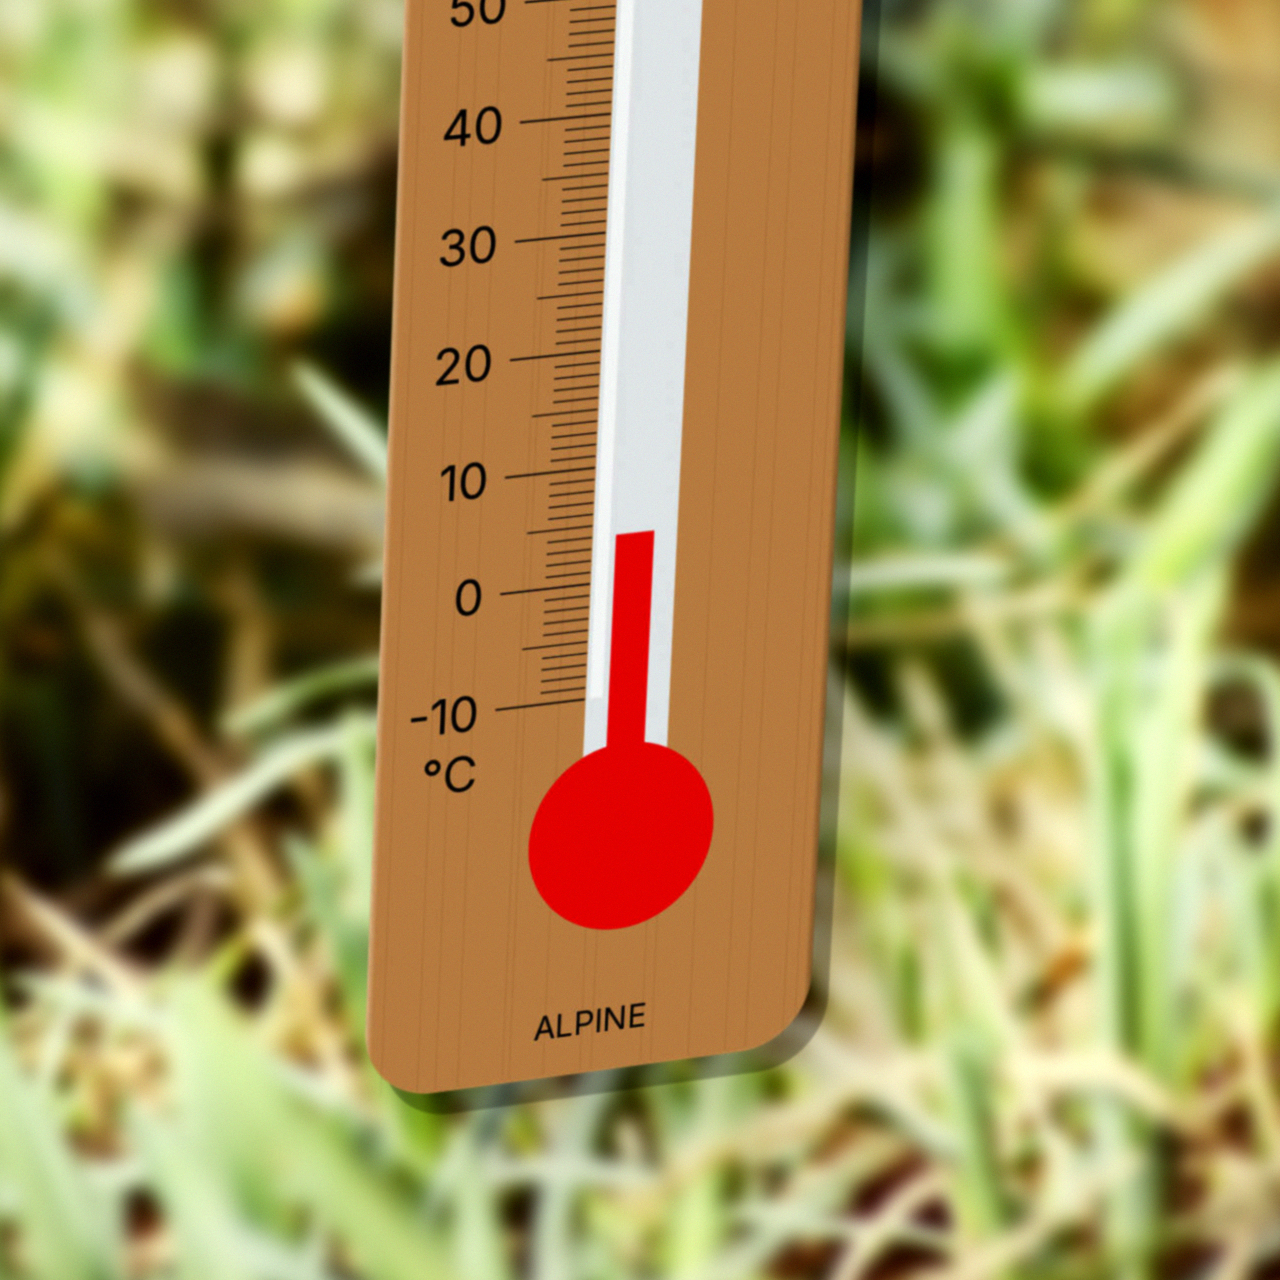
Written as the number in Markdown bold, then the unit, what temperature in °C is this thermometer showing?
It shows **4** °C
